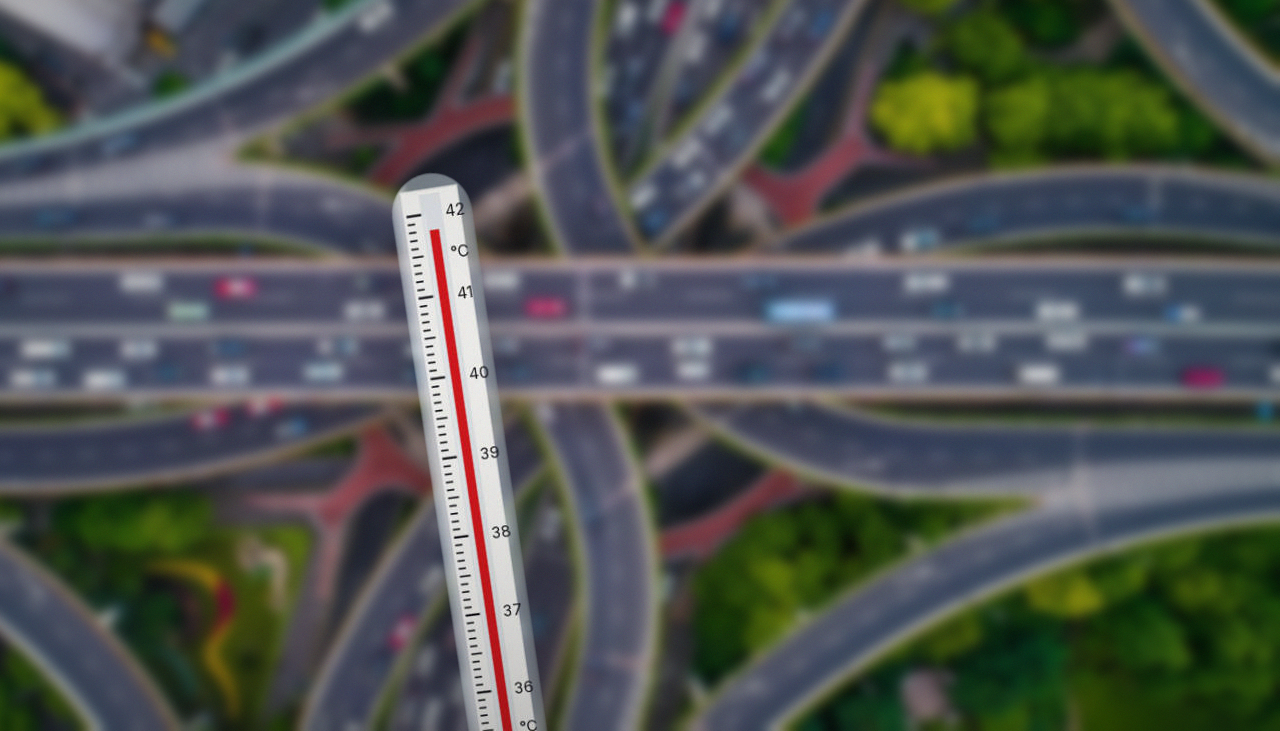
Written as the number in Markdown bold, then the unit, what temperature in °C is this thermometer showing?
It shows **41.8** °C
